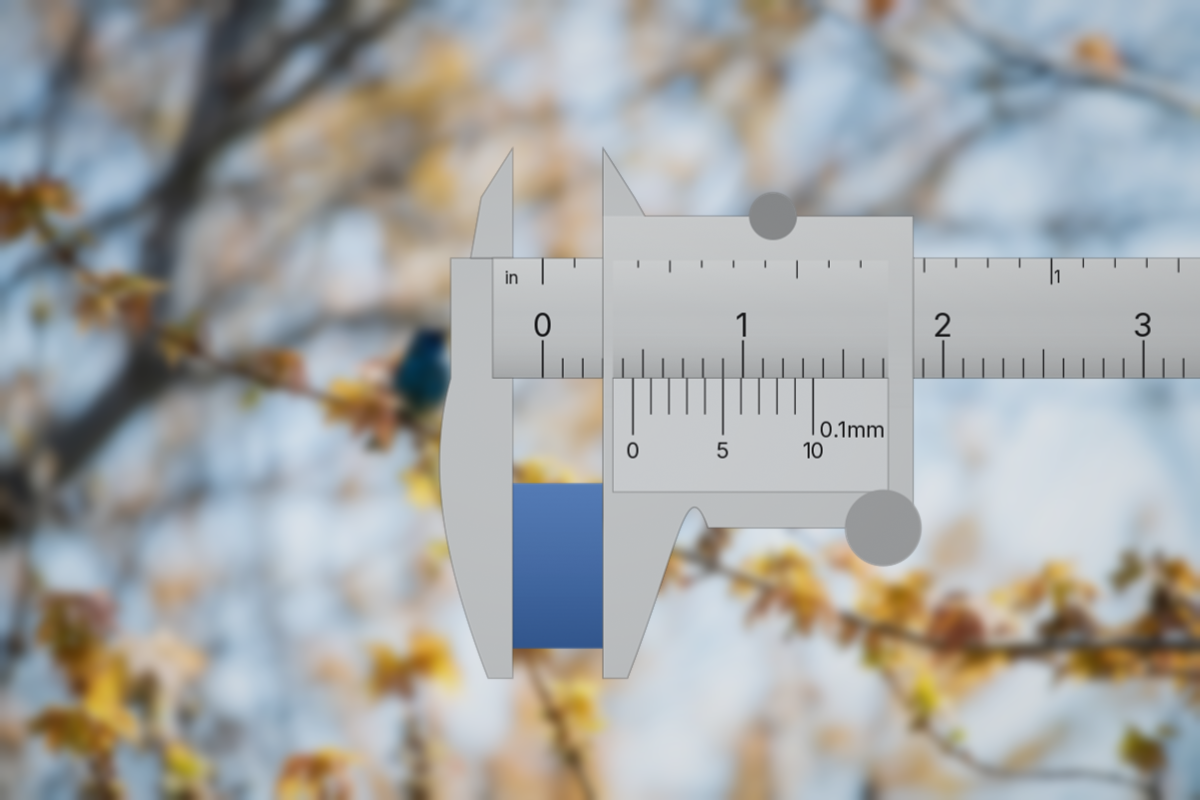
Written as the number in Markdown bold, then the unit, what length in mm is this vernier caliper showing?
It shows **4.5** mm
